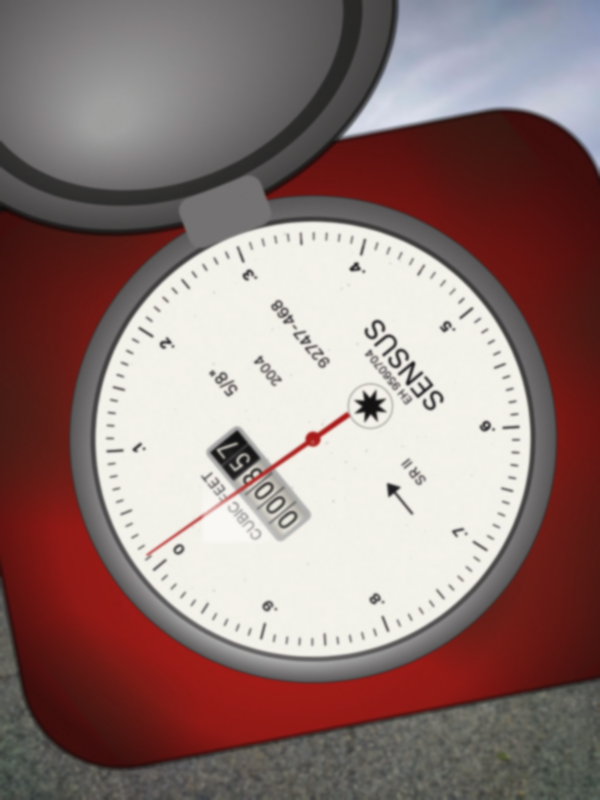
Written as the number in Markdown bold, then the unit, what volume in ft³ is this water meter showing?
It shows **357.01** ft³
